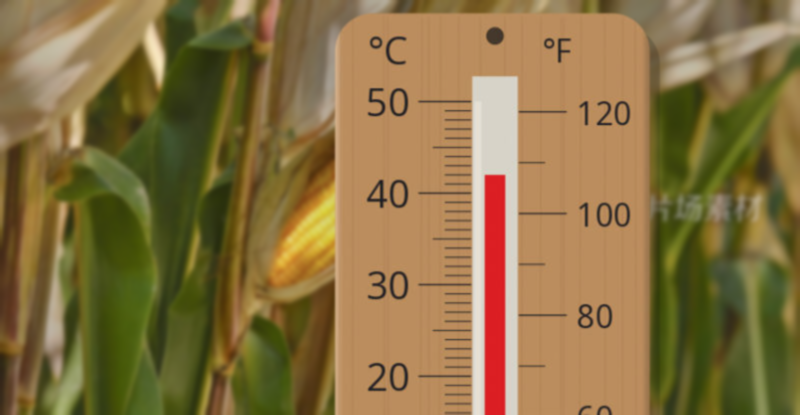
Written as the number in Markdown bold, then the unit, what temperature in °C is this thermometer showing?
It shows **42** °C
